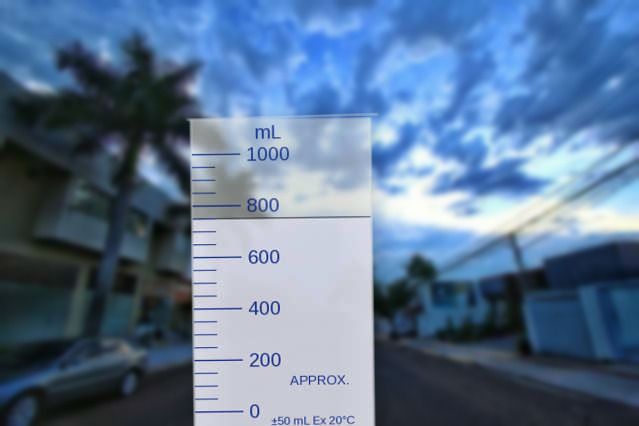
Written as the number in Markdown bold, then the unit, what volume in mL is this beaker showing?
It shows **750** mL
